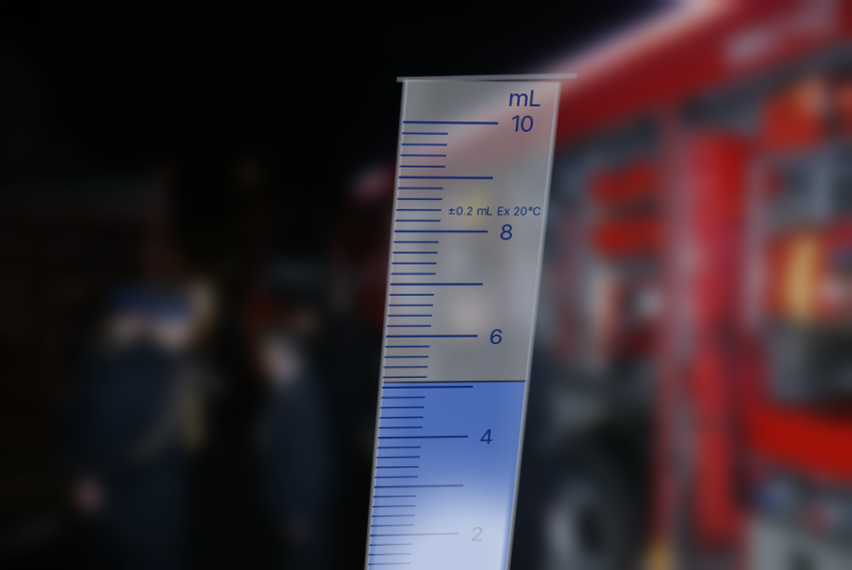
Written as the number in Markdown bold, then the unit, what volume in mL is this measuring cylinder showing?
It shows **5.1** mL
